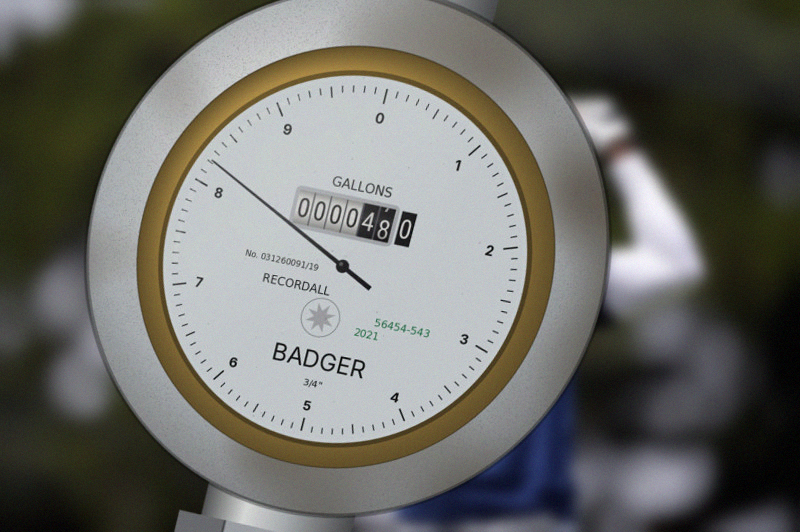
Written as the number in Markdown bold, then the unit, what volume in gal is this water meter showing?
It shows **478.2** gal
